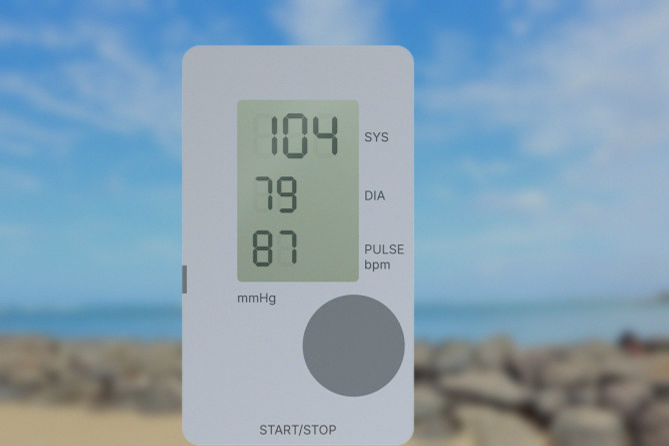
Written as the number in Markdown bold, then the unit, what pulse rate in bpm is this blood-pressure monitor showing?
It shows **87** bpm
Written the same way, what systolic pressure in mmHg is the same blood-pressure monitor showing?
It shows **104** mmHg
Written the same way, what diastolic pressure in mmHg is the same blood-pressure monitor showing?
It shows **79** mmHg
